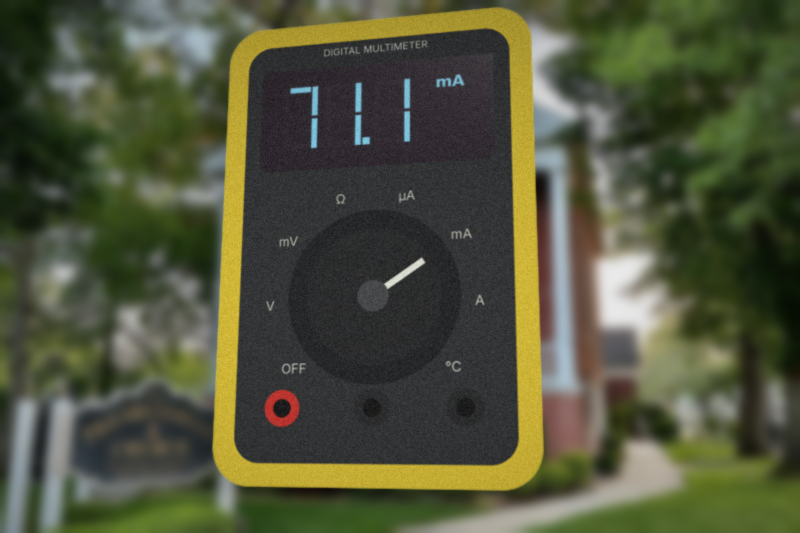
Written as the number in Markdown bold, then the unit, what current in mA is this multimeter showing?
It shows **71.1** mA
